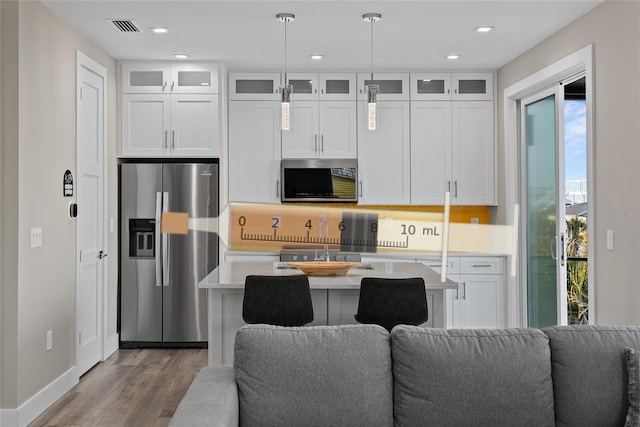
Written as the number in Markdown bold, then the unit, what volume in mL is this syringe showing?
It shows **6** mL
